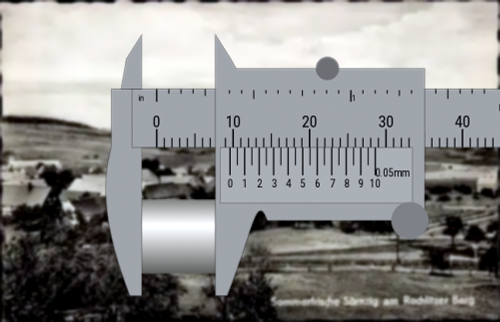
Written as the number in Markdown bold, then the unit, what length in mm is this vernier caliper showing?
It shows **9.6** mm
